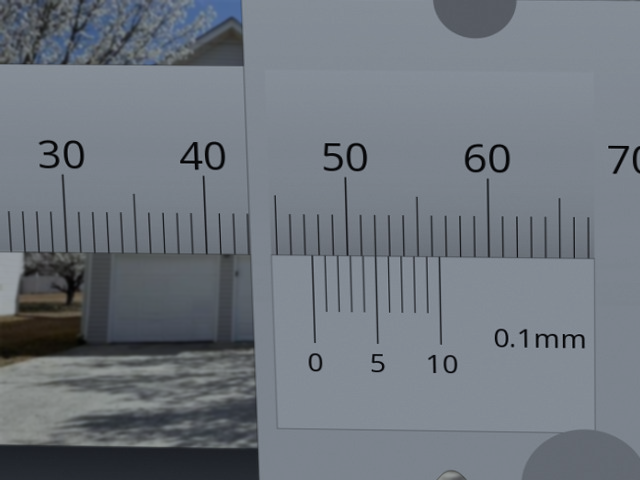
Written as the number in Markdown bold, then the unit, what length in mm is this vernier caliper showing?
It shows **47.5** mm
